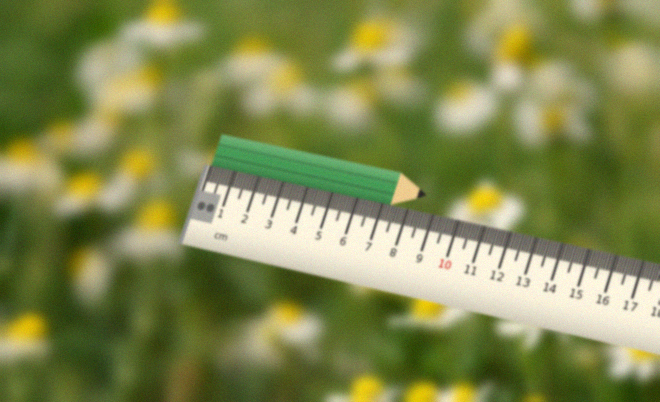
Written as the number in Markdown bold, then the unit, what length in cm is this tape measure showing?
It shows **8.5** cm
